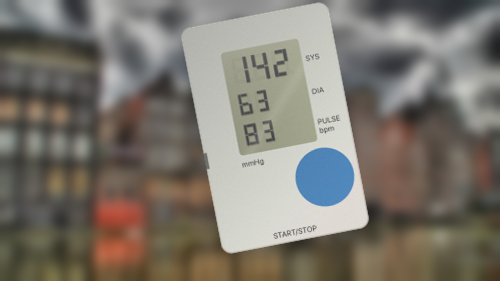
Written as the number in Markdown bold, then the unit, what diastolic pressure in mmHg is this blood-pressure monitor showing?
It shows **63** mmHg
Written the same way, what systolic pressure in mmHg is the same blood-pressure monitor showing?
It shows **142** mmHg
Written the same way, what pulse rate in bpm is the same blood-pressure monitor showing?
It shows **83** bpm
